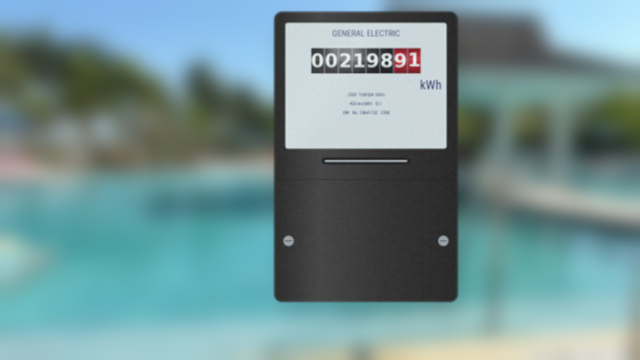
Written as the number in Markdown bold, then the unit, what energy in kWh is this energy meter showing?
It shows **2198.91** kWh
